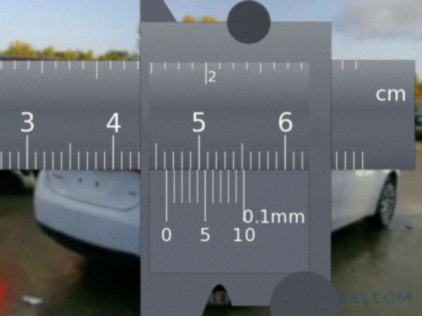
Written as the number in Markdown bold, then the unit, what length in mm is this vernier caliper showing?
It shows **46.2** mm
